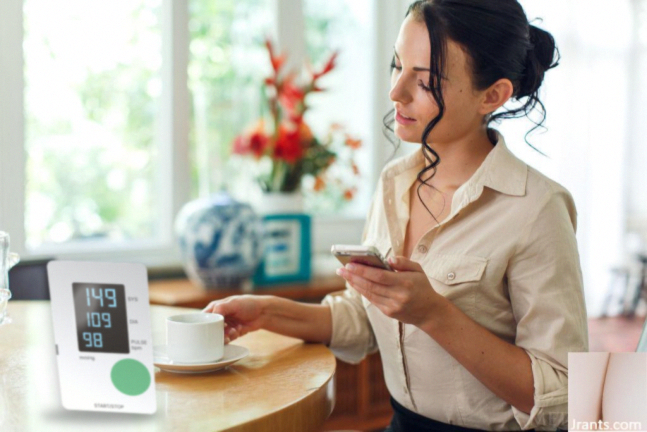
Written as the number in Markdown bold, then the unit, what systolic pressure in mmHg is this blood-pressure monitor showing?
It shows **149** mmHg
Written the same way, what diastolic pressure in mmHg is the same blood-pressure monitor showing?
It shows **109** mmHg
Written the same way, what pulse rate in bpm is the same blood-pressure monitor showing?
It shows **98** bpm
